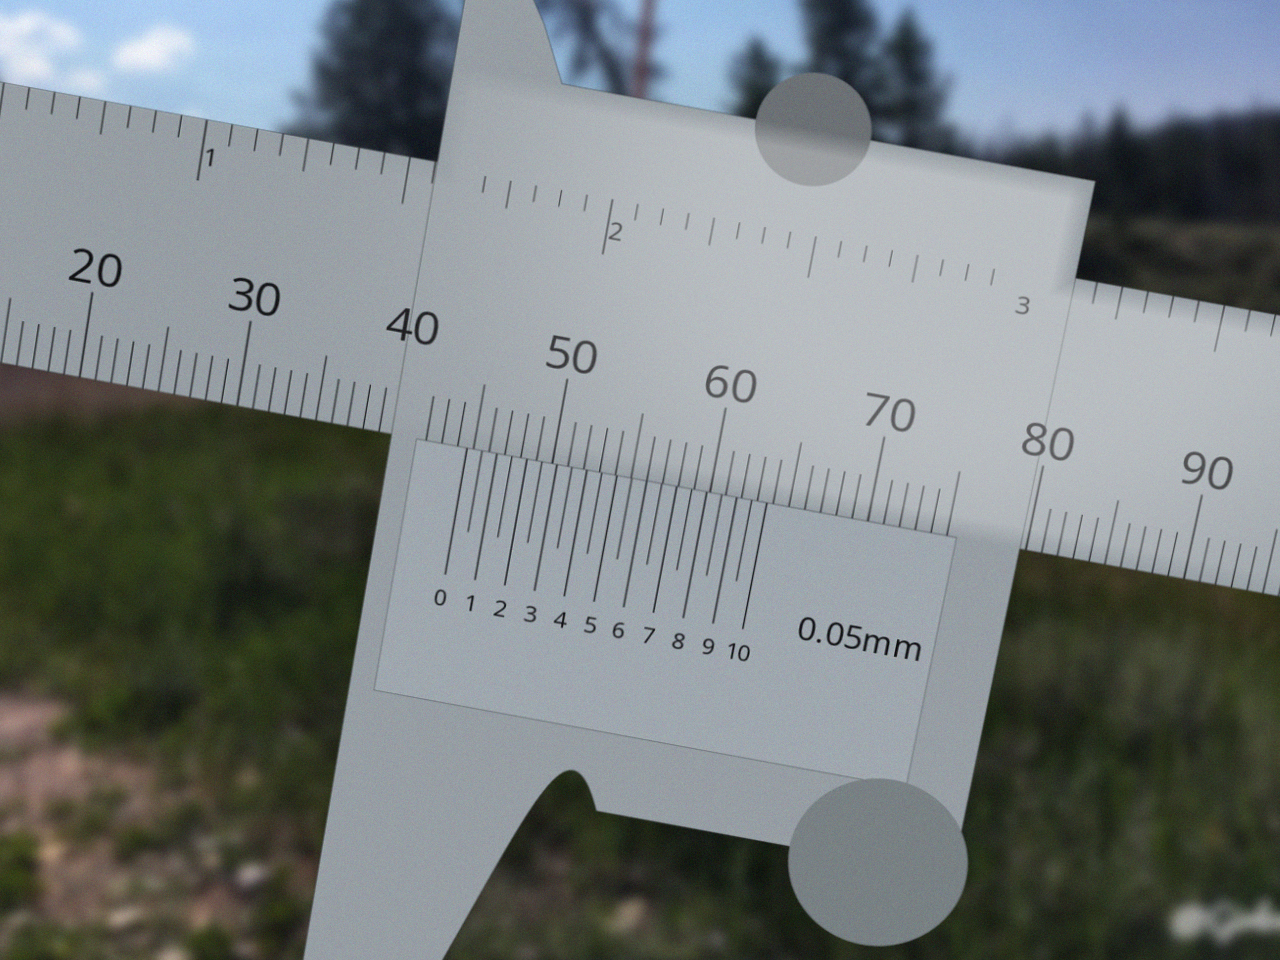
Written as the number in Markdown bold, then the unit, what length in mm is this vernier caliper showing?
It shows **44.6** mm
